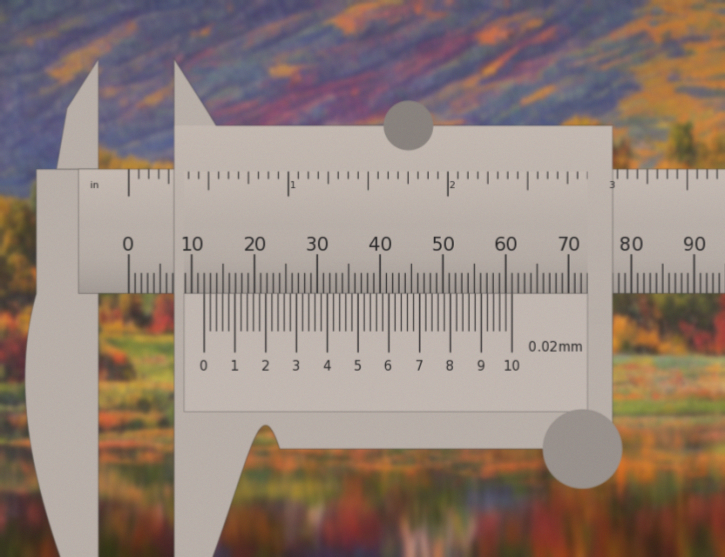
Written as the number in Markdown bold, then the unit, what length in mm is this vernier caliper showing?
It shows **12.0** mm
